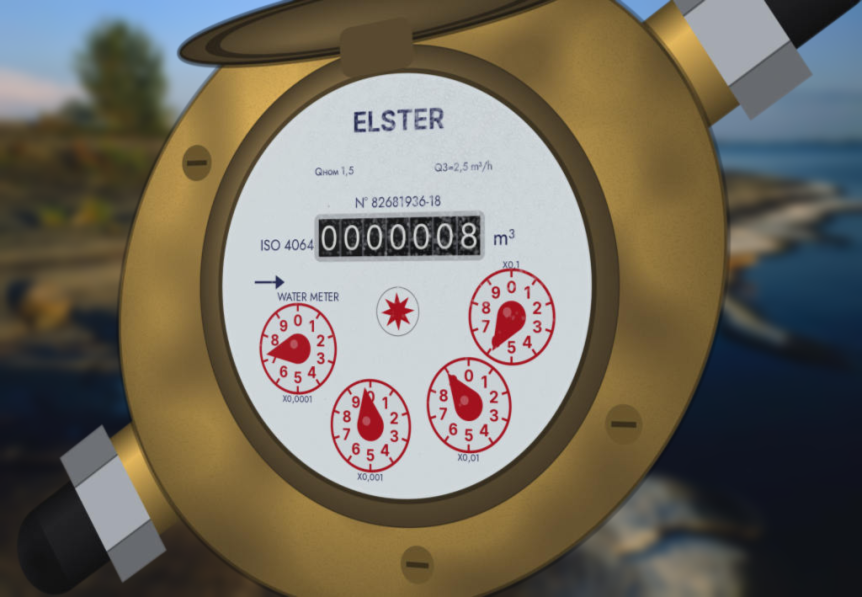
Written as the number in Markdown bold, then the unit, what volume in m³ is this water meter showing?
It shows **8.5897** m³
